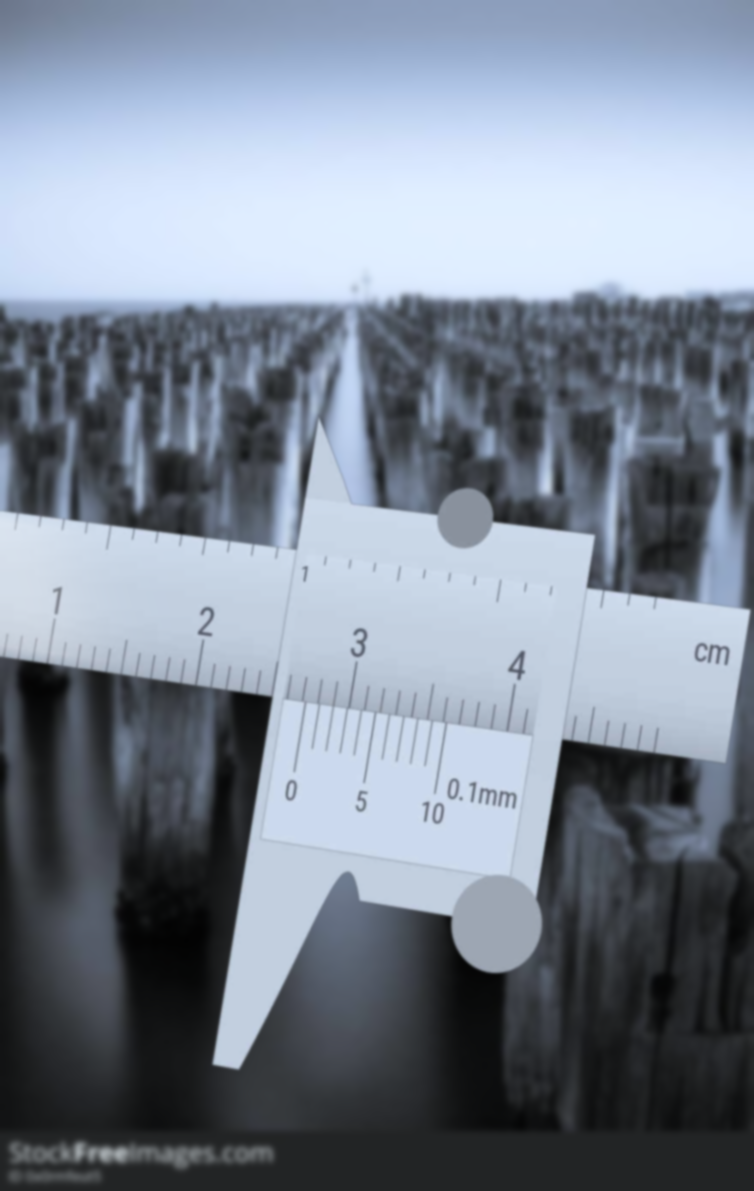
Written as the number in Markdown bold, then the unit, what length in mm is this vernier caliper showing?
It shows **27.2** mm
